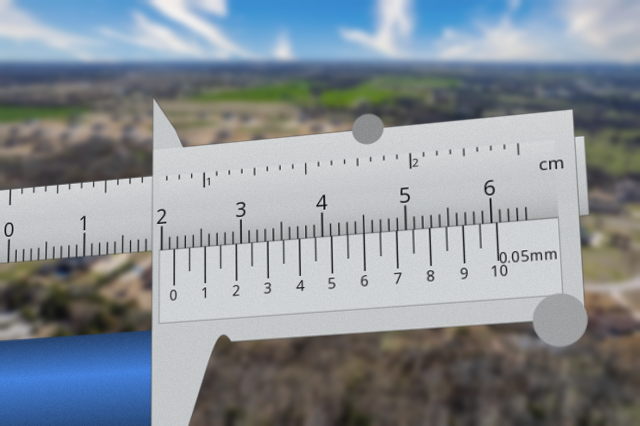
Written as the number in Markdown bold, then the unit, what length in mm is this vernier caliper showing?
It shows **21.6** mm
